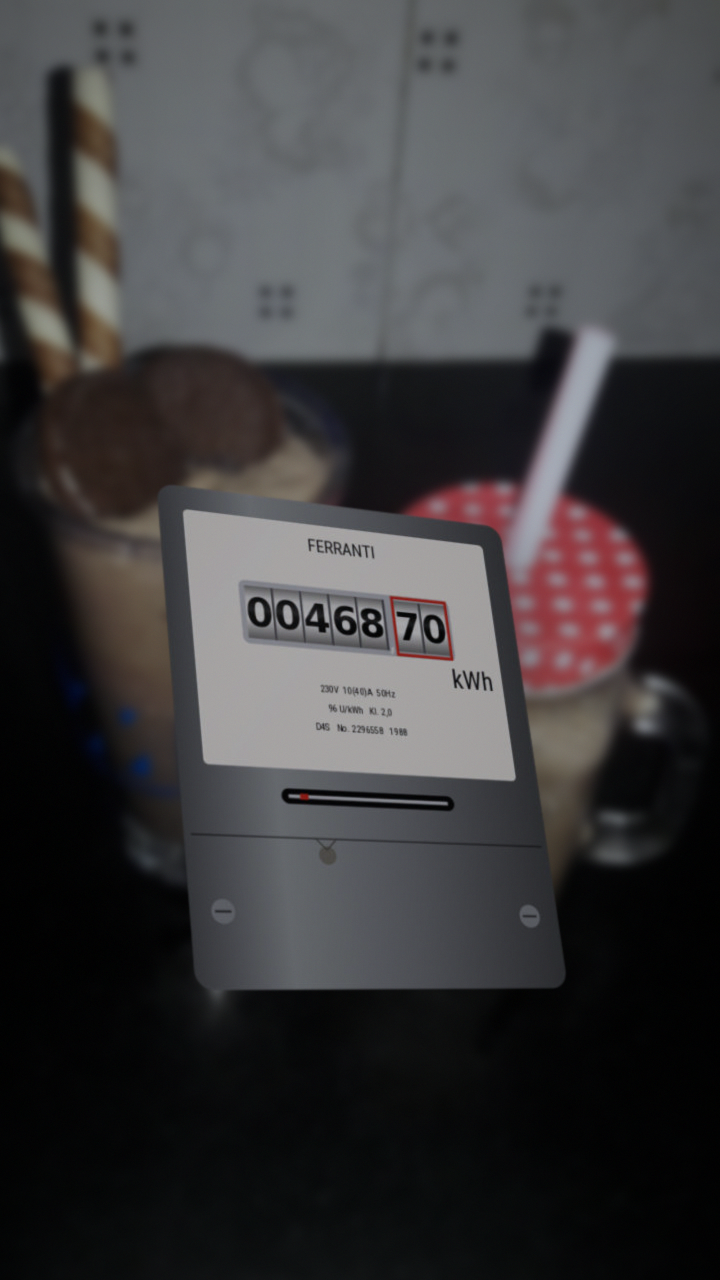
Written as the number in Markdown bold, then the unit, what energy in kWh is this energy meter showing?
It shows **468.70** kWh
